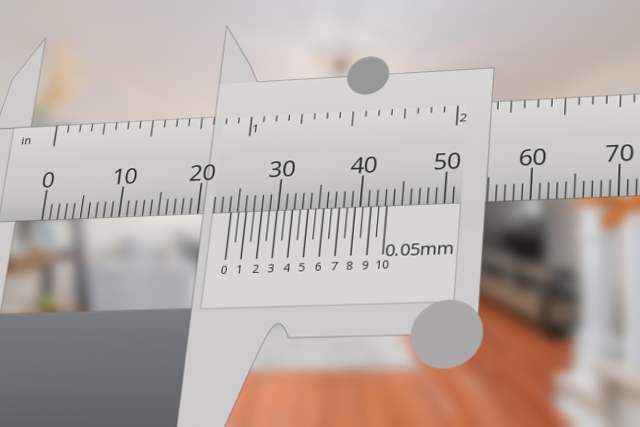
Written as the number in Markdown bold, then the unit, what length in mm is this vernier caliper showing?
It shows **24.2** mm
